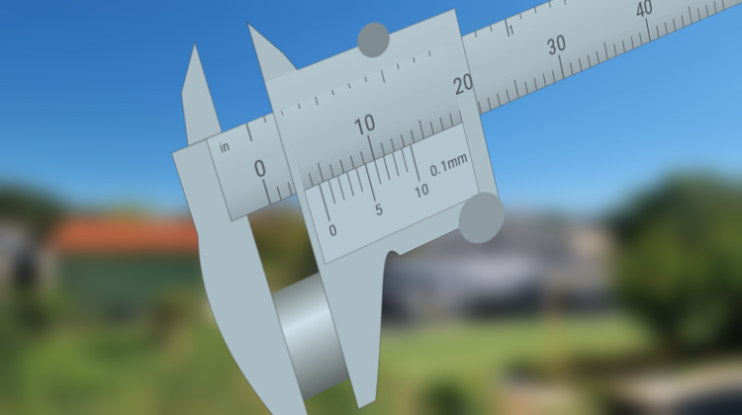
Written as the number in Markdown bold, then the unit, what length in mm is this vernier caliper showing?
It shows **4.6** mm
